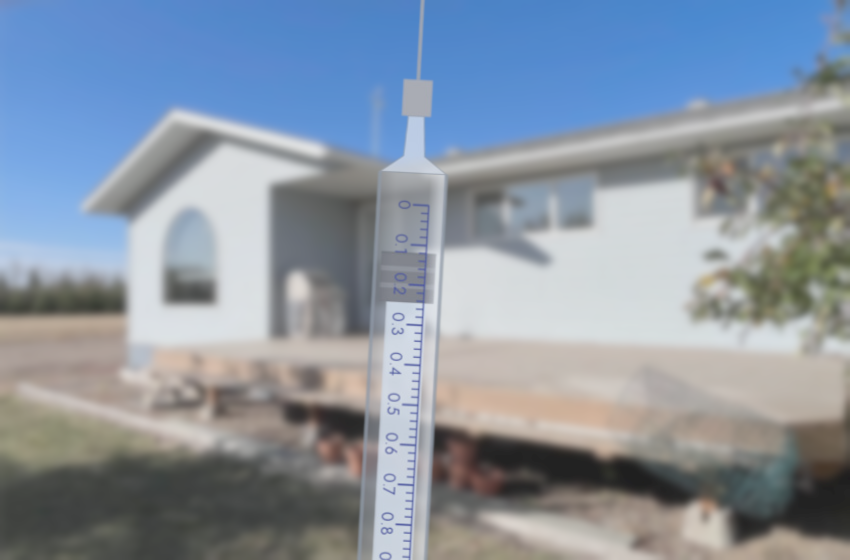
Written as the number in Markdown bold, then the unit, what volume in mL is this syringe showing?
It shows **0.12** mL
